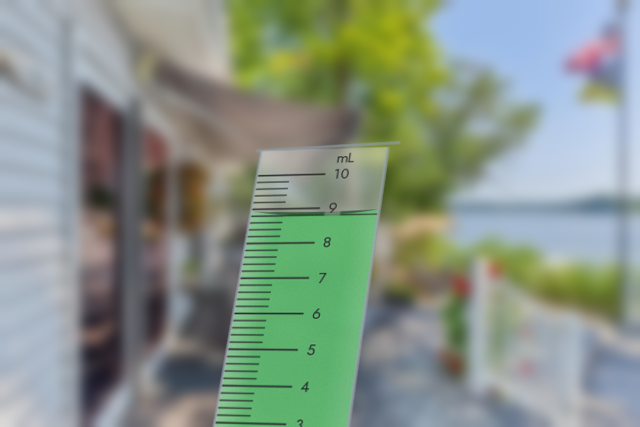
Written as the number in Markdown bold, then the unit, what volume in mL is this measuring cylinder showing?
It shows **8.8** mL
